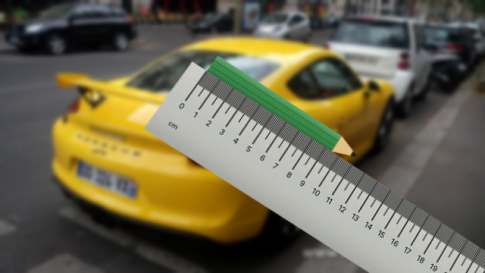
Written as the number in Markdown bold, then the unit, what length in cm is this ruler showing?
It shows **11** cm
